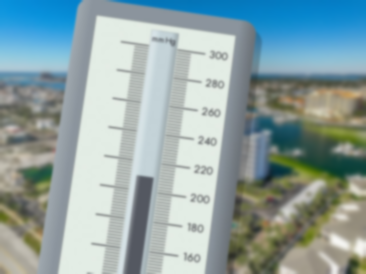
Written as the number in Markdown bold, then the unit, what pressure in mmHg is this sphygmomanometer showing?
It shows **210** mmHg
